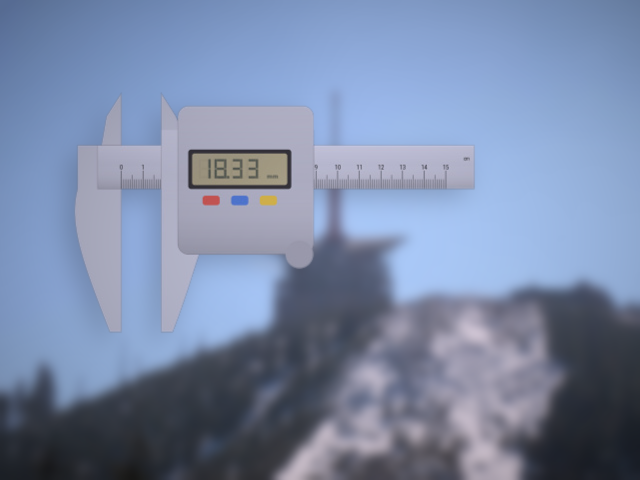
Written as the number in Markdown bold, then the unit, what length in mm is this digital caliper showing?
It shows **18.33** mm
